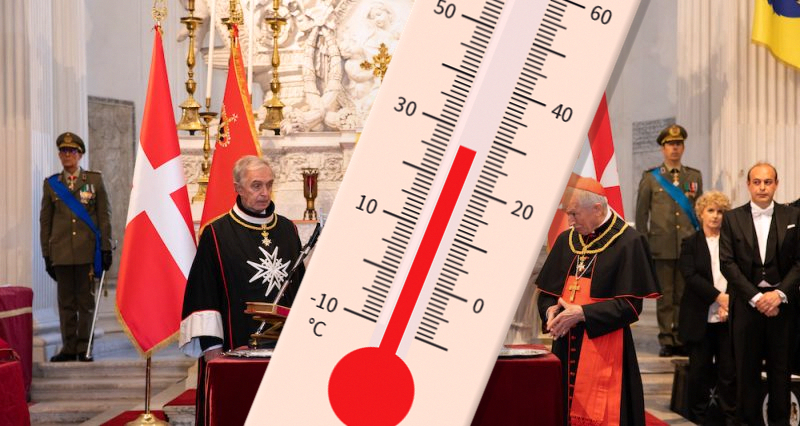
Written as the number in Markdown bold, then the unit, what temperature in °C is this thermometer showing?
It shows **27** °C
